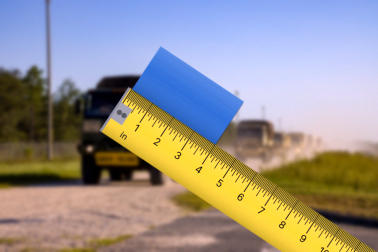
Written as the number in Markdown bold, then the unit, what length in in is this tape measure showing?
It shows **4** in
